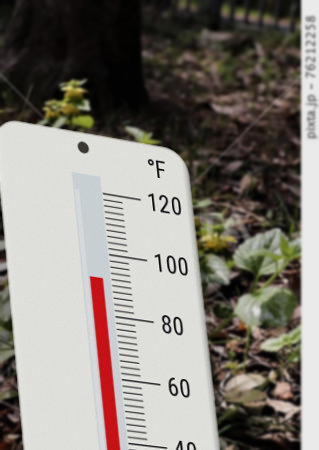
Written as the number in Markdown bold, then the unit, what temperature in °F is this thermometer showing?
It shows **92** °F
